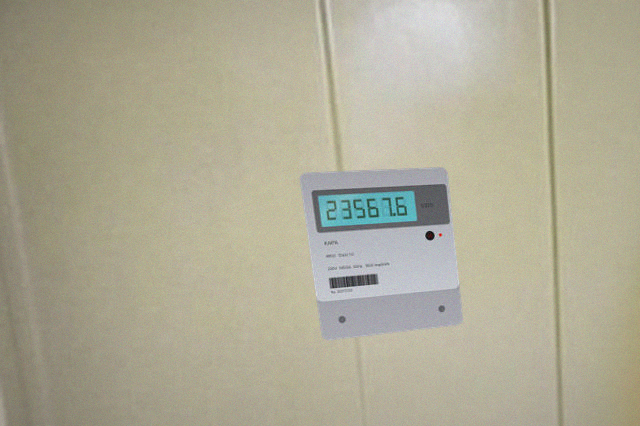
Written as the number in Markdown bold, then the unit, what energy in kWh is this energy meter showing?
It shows **23567.6** kWh
